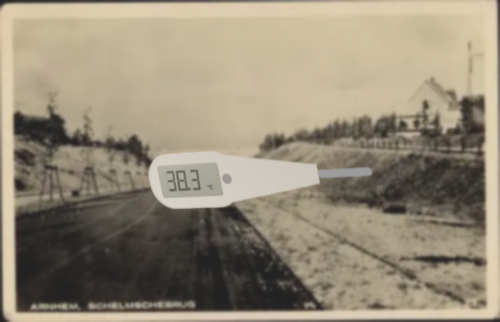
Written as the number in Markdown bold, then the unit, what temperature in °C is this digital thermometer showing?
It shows **38.3** °C
